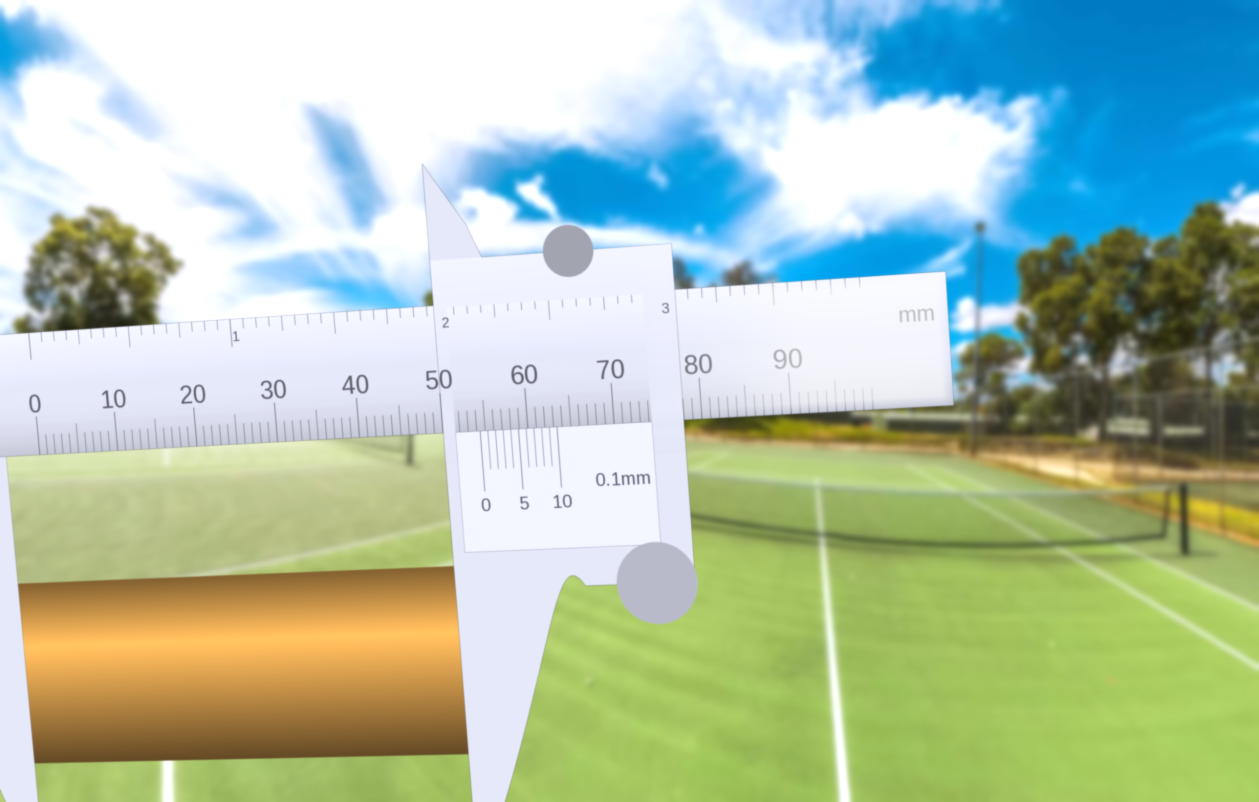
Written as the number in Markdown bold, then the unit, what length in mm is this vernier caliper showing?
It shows **54.4** mm
